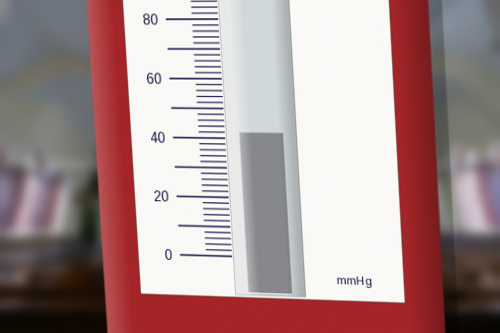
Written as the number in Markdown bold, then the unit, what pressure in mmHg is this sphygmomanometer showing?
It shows **42** mmHg
